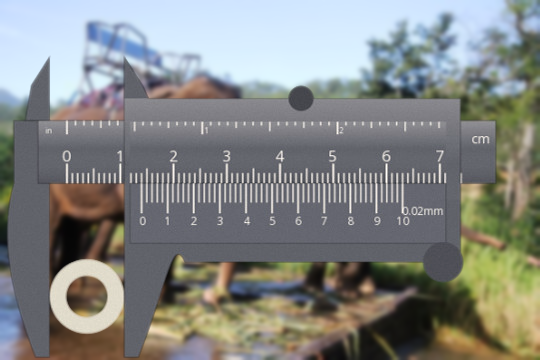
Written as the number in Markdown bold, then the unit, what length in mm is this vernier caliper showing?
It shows **14.0** mm
